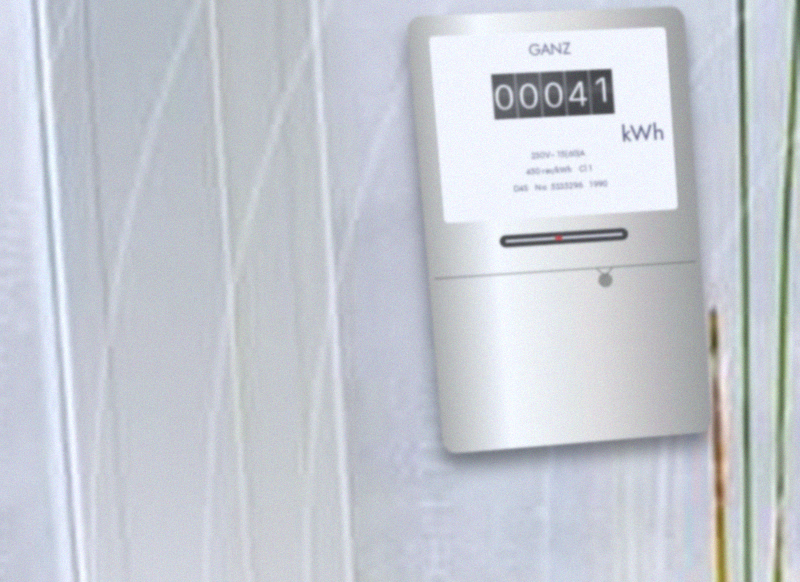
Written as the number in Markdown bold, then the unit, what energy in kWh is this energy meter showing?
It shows **41** kWh
